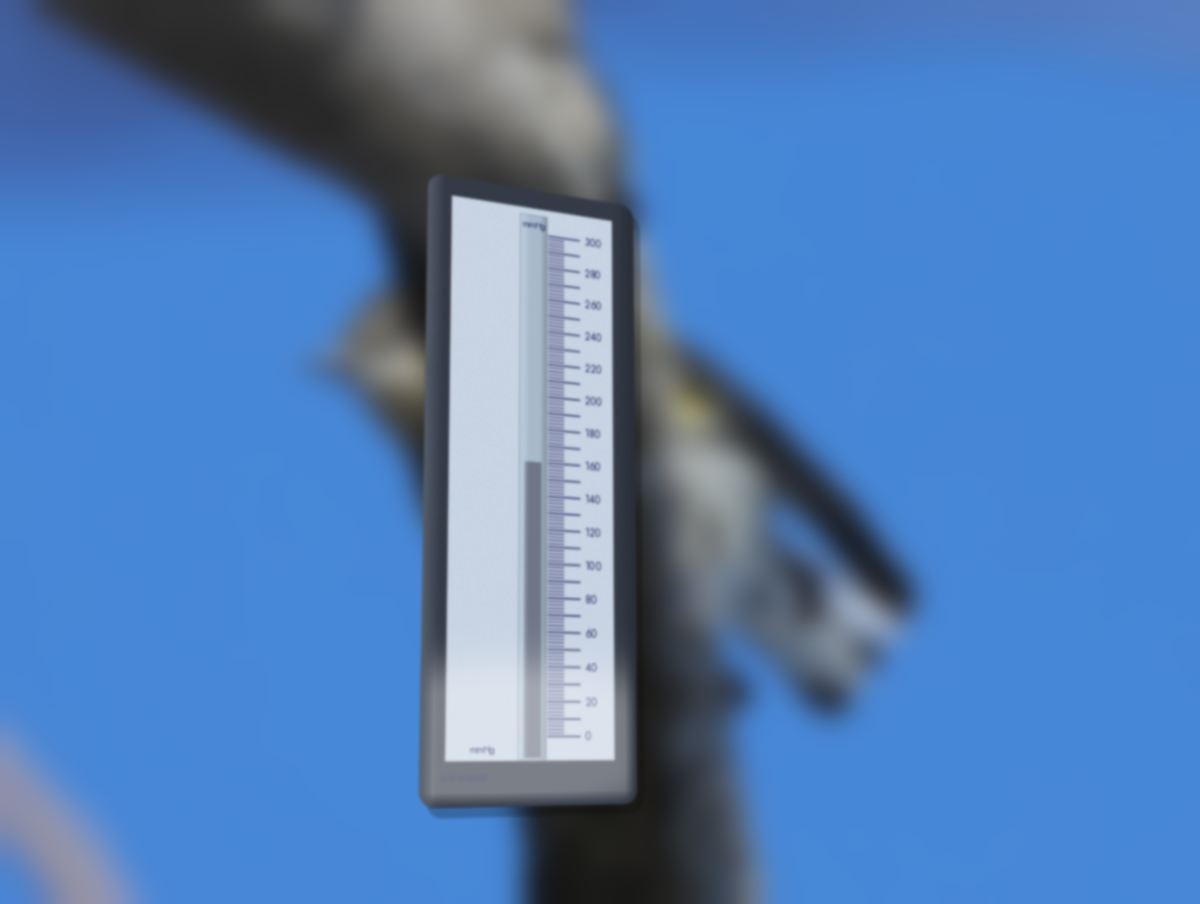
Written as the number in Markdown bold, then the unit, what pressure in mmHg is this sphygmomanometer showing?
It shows **160** mmHg
